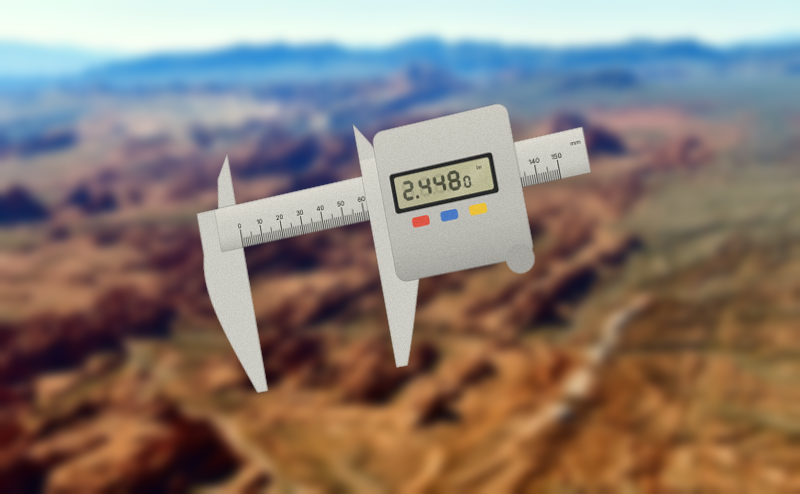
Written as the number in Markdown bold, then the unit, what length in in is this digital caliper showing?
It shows **2.4480** in
